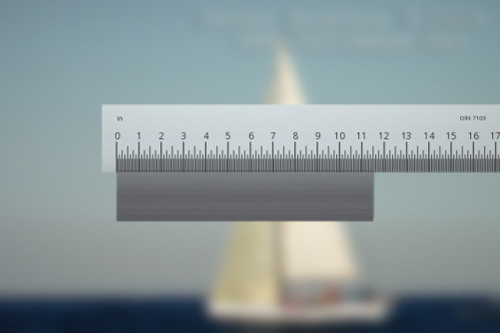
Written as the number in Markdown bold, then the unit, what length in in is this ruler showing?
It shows **11.5** in
